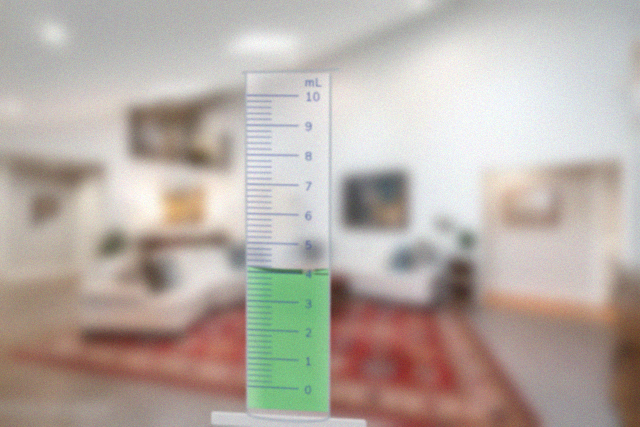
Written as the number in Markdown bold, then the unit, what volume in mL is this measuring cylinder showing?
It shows **4** mL
